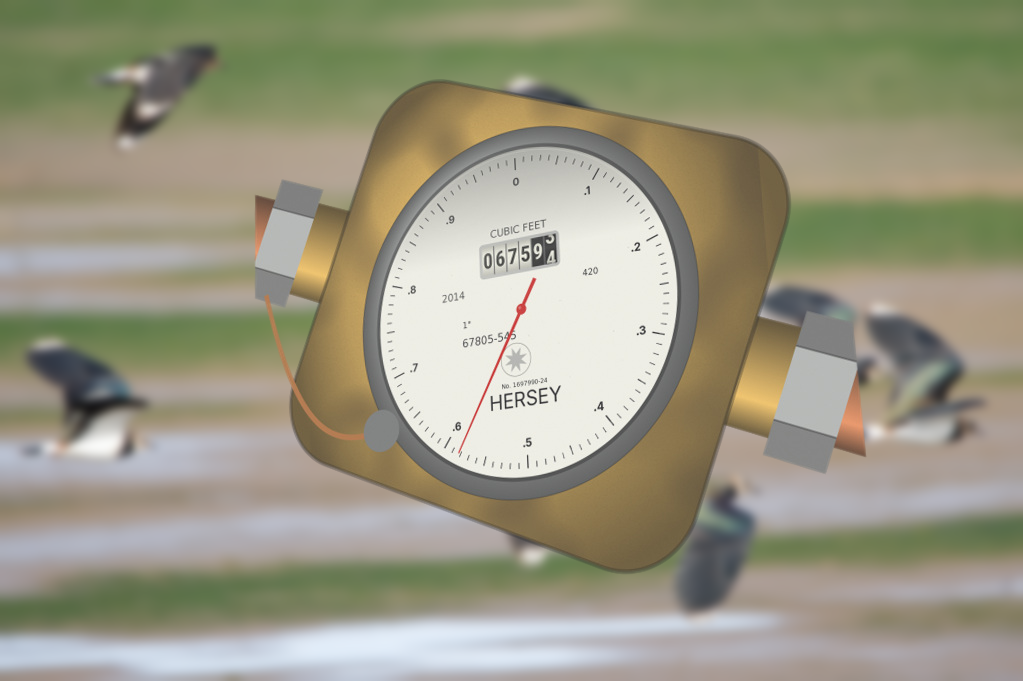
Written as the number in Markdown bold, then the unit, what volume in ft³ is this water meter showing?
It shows **67593.58** ft³
